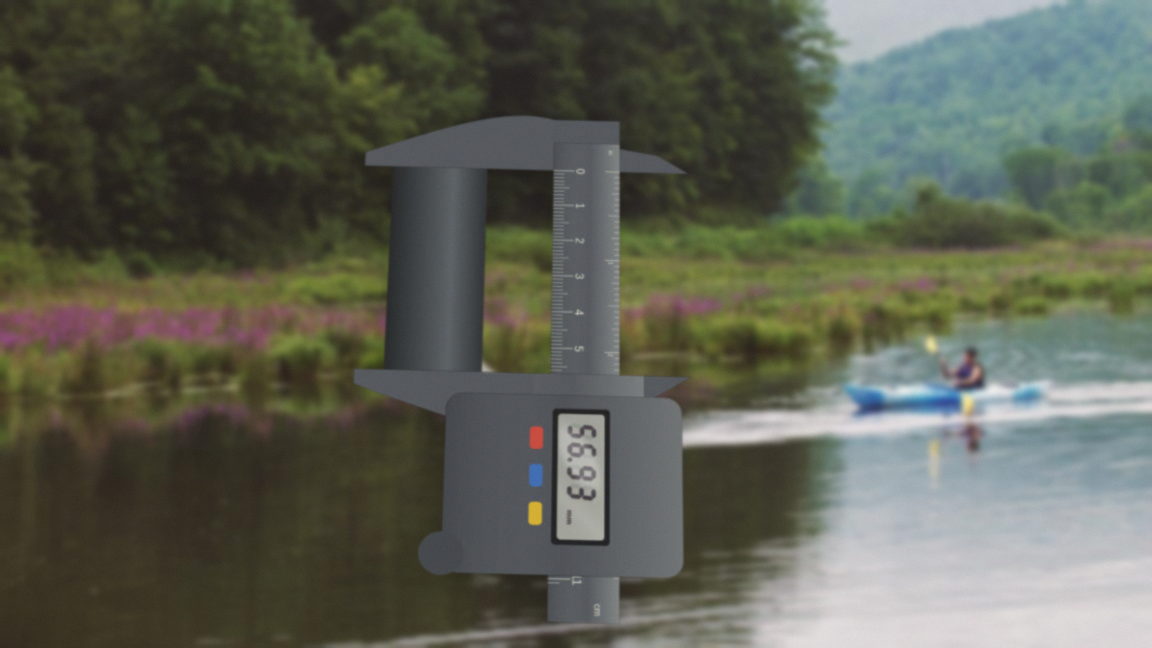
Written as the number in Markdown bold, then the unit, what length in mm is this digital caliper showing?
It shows **56.93** mm
